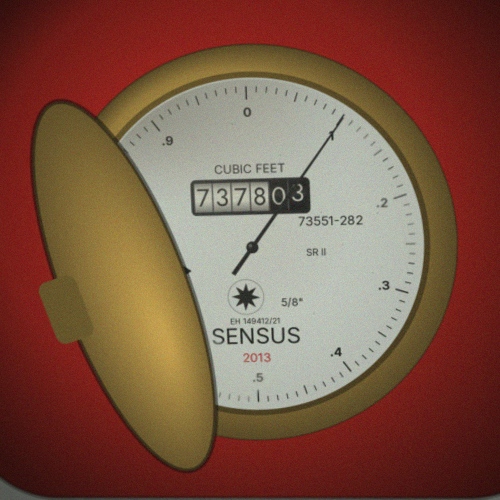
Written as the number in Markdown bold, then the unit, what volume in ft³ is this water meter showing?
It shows **737803.10** ft³
